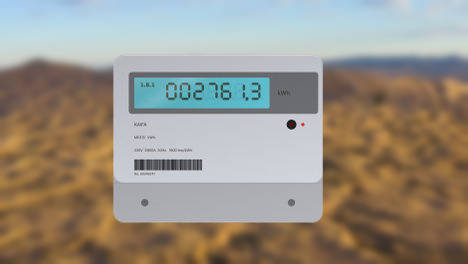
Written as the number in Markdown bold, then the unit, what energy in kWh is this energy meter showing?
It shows **2761.3** kWh
